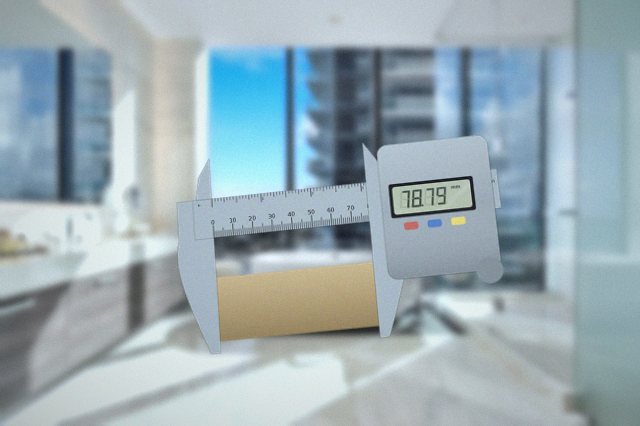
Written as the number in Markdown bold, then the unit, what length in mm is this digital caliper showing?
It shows **78.79** mm
